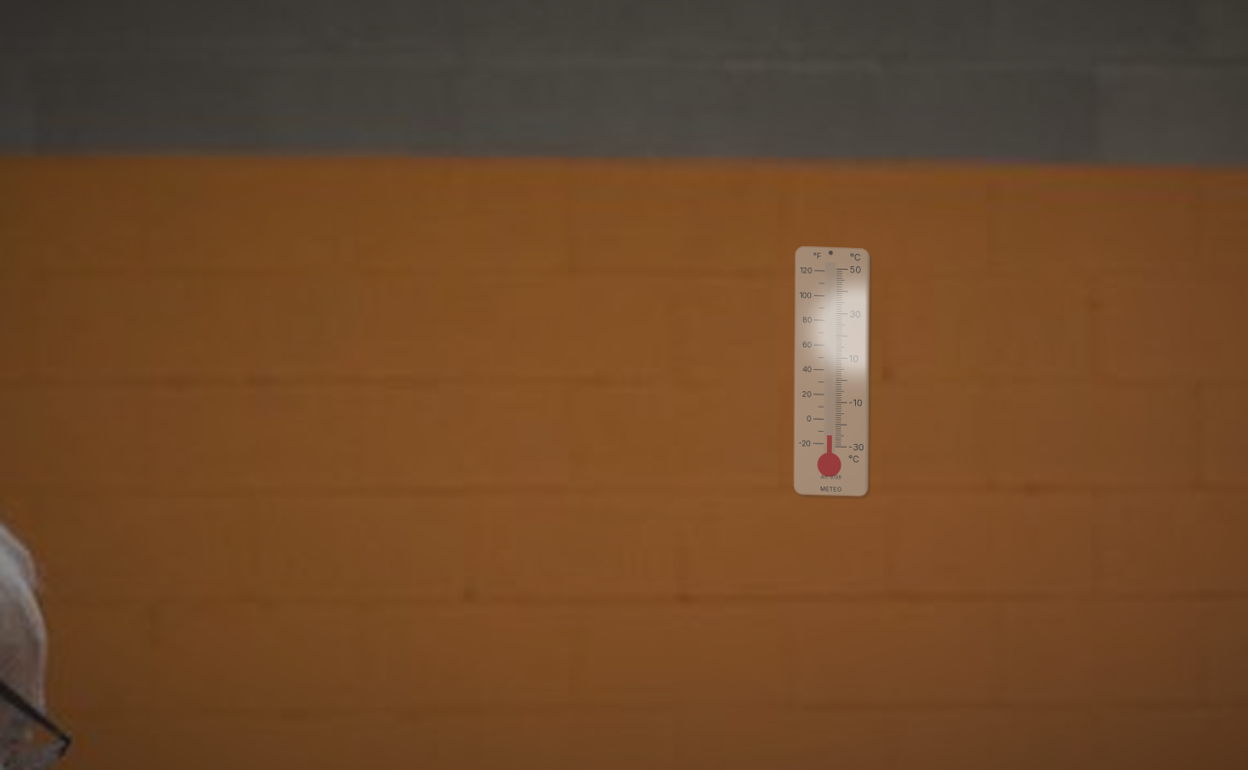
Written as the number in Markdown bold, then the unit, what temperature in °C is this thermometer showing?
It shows **-25** °C
